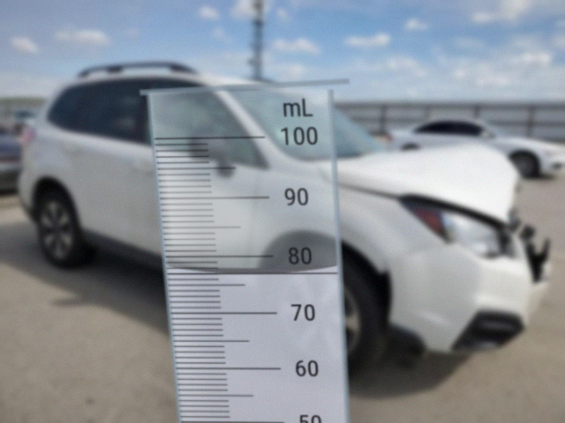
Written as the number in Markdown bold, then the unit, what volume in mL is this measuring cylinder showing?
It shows **77** mL
